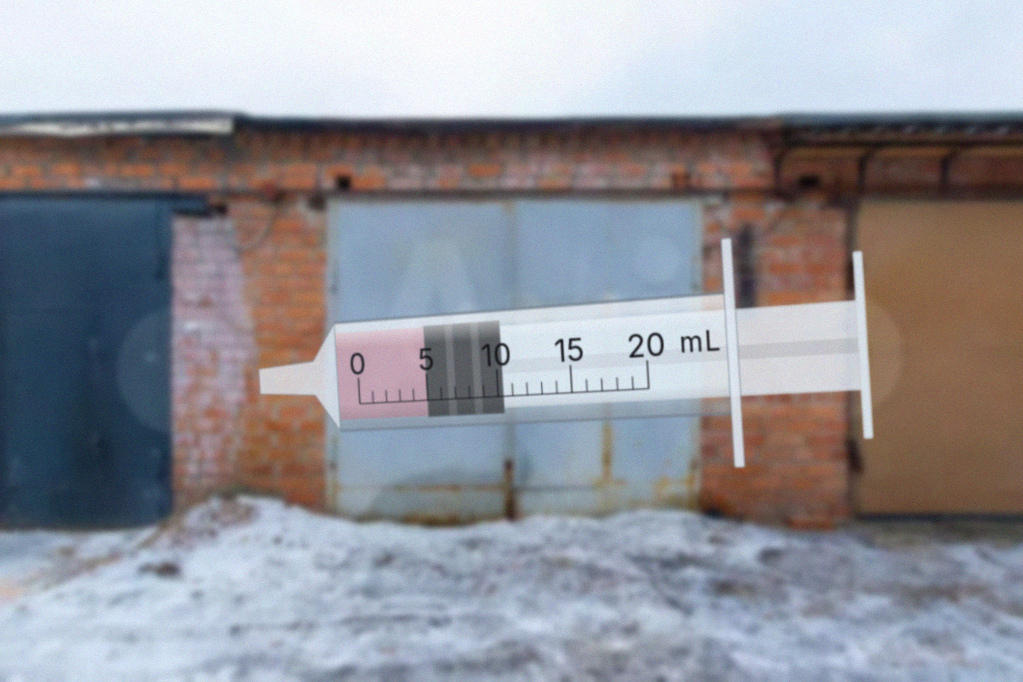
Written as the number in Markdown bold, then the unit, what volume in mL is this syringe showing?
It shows **5** mL
